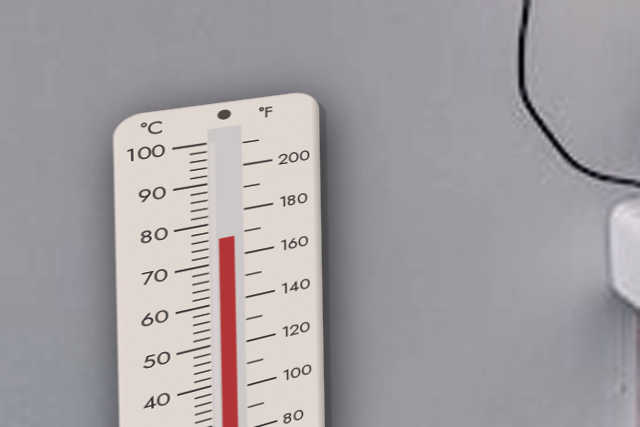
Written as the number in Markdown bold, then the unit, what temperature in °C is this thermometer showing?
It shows **76** °C
